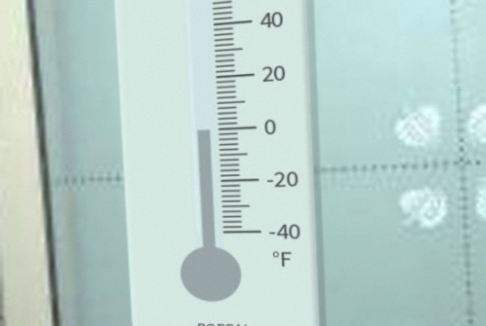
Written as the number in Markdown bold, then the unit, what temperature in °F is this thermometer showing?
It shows **0** °F
